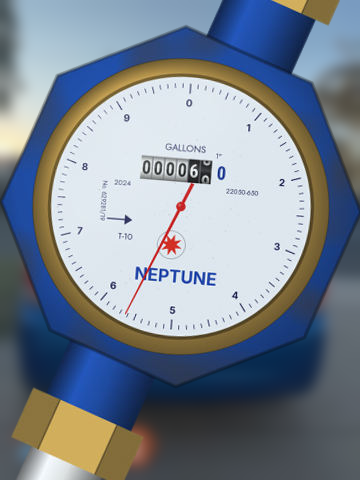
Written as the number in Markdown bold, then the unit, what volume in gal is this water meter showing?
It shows **685.6** gal
